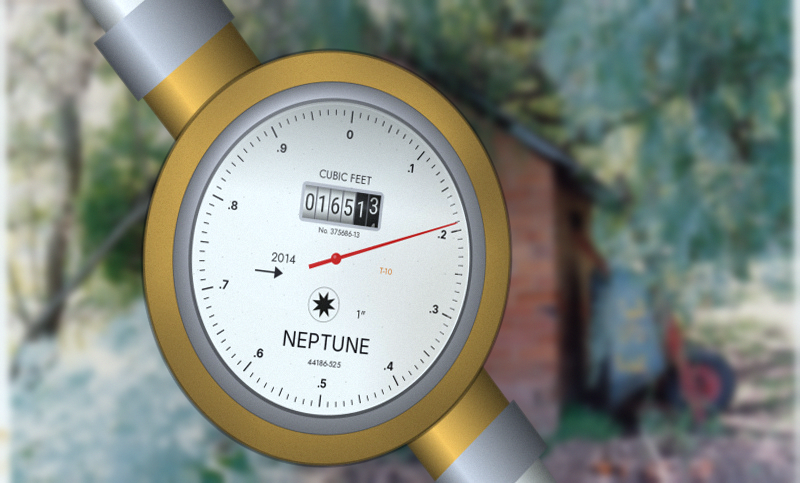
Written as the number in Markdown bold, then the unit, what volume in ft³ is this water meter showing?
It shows **16513.19** ft³
